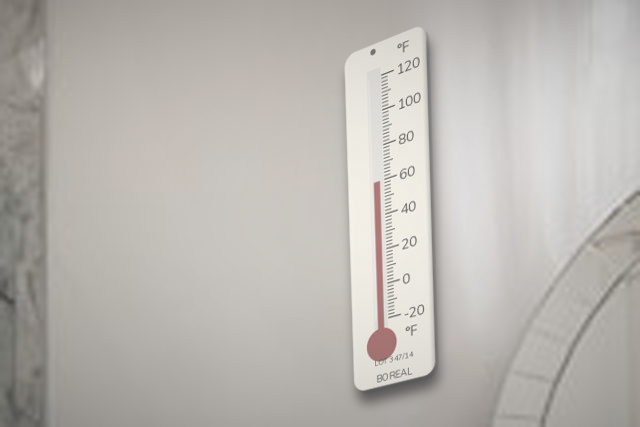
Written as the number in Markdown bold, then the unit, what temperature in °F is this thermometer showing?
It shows **60** °F
